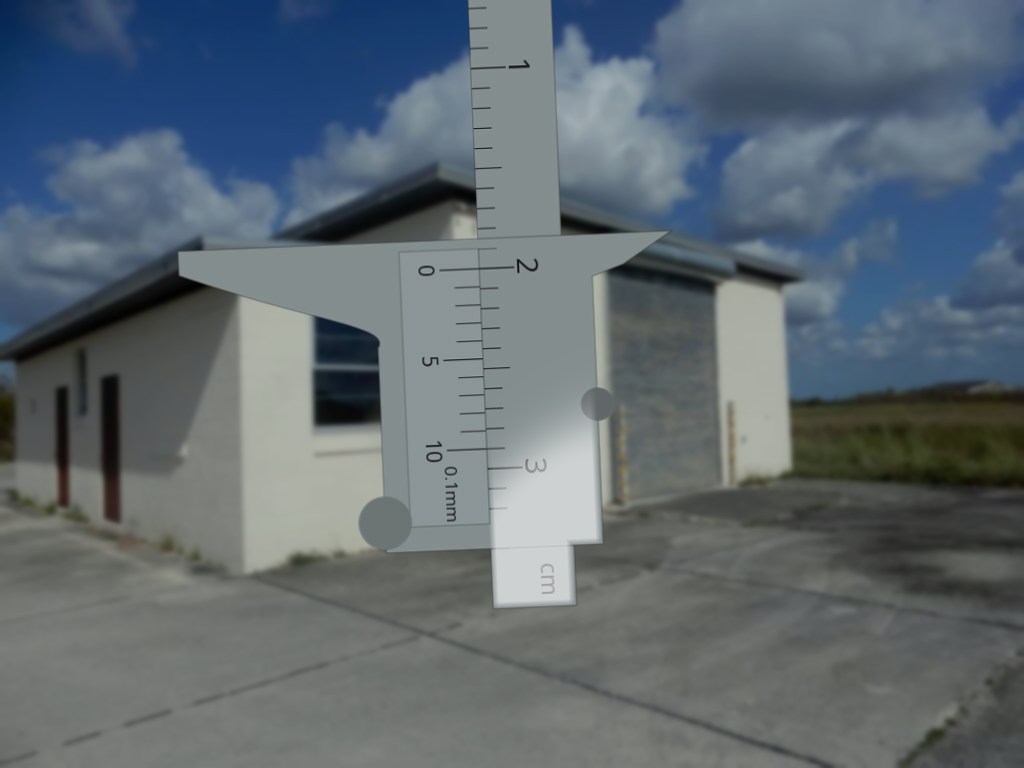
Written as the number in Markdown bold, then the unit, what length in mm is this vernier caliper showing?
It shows **20.0** mm
